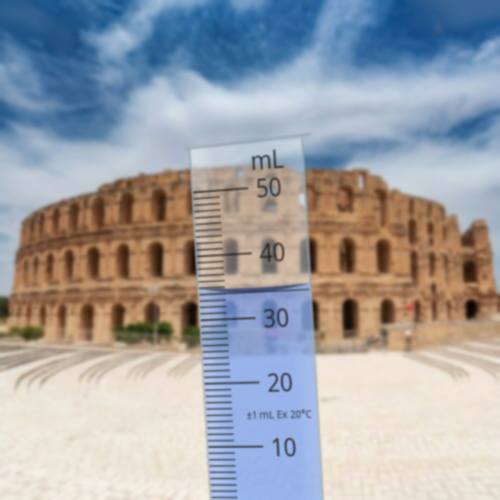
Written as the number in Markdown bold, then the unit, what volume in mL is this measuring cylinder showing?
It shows **34** mL
